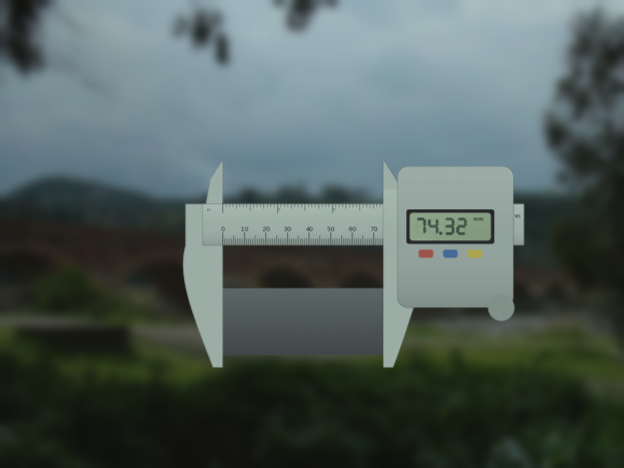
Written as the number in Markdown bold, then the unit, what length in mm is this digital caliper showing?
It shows **74.32** mm
